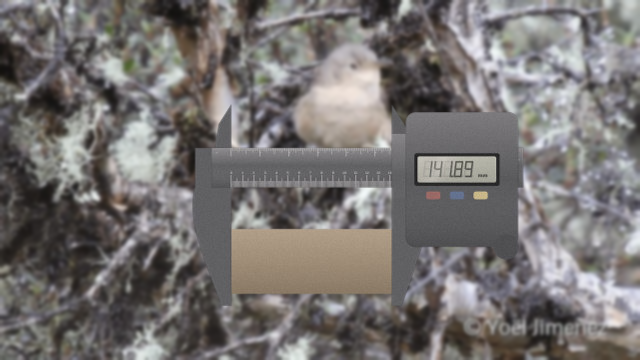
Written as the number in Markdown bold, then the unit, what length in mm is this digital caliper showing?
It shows **141.89** mm
